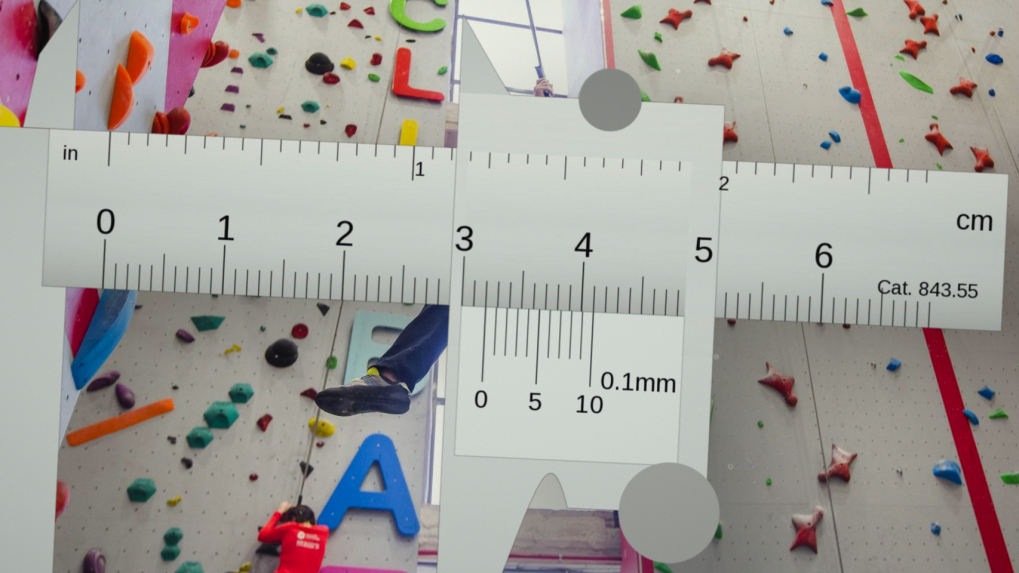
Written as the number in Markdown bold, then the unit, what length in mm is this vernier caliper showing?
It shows **32.0** mm
